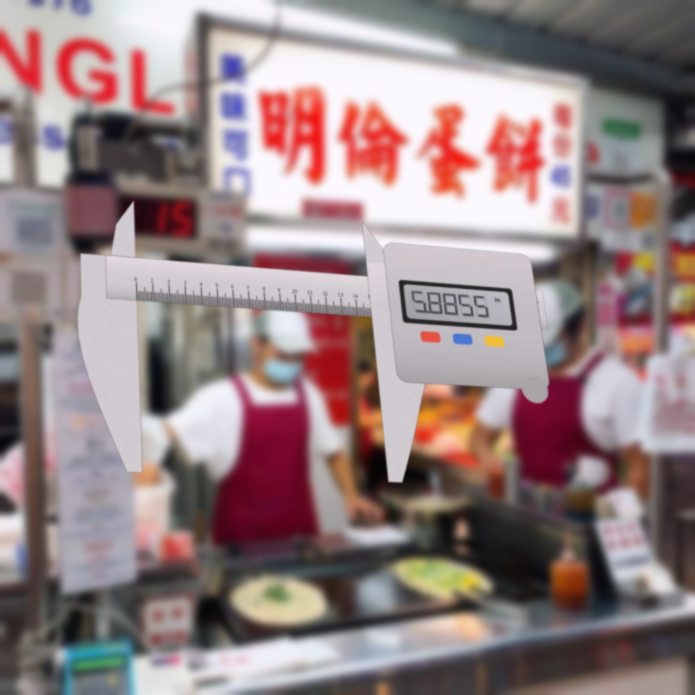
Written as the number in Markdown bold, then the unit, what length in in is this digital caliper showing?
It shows **5.8855** in
